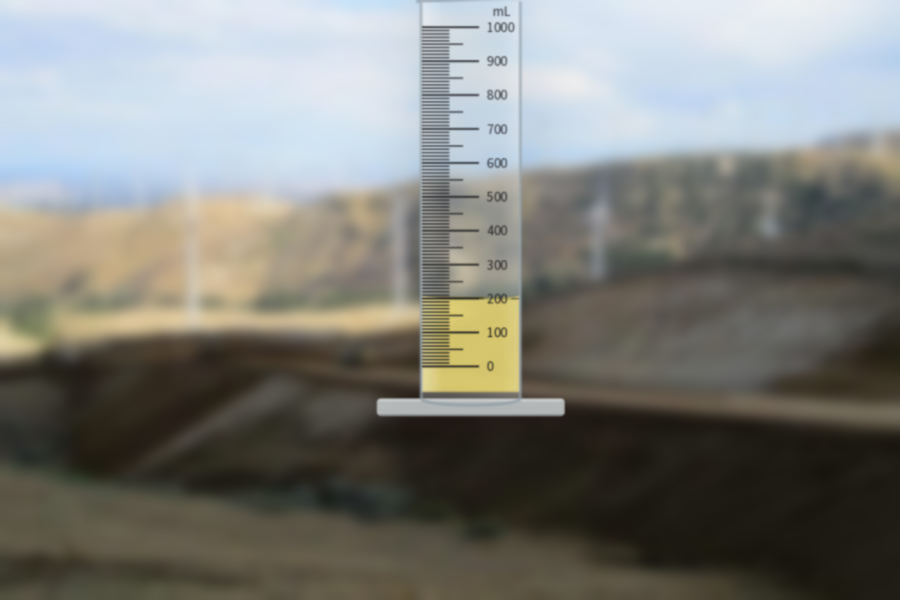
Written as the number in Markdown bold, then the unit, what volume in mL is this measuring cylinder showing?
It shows **200** mL
